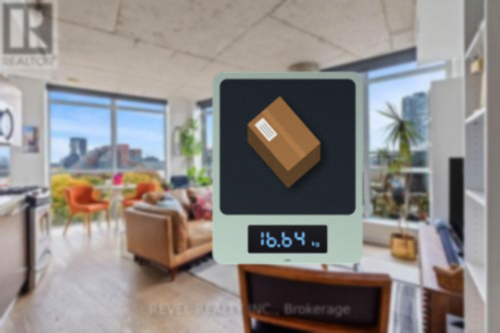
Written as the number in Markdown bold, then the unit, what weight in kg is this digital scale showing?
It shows **16.64** kg
